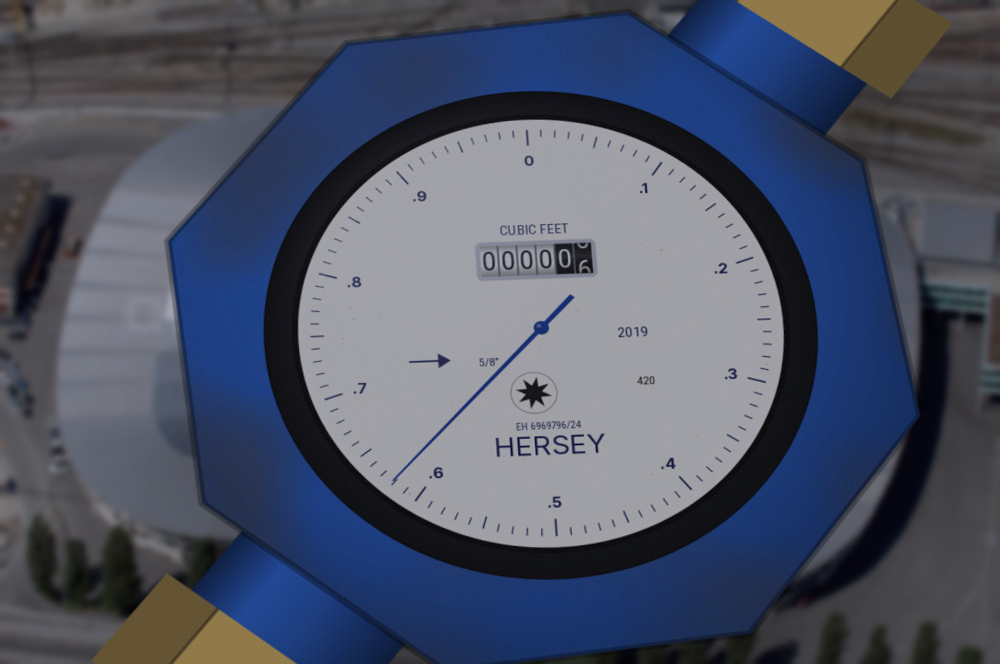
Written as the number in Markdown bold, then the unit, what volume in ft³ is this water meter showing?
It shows **5.62** ft³
